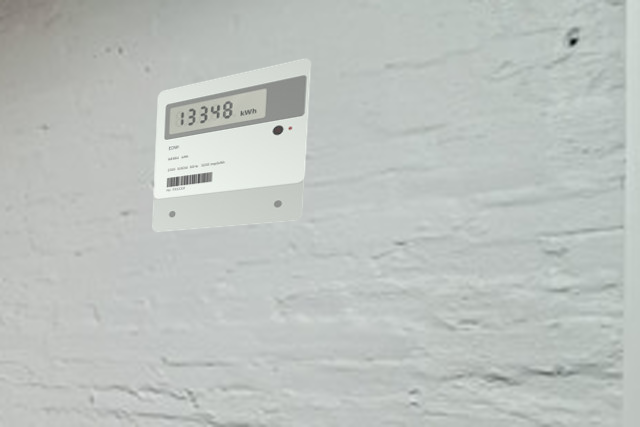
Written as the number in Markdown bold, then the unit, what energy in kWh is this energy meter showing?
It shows **13348** kWh
